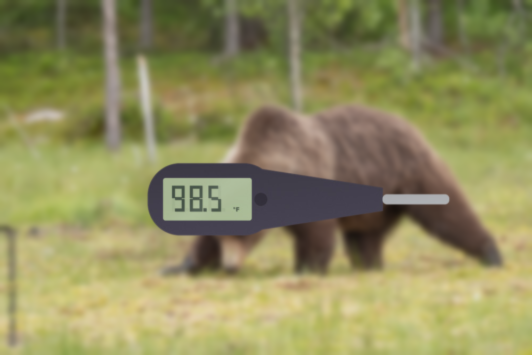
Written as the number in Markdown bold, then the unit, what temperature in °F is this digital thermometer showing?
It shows **98.5** °F
